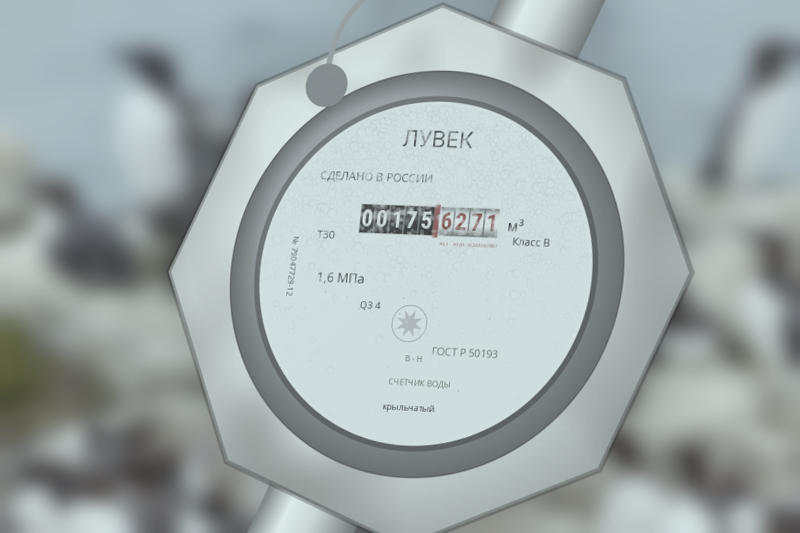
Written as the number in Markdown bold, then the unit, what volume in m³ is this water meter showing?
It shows **175.6271** m³
